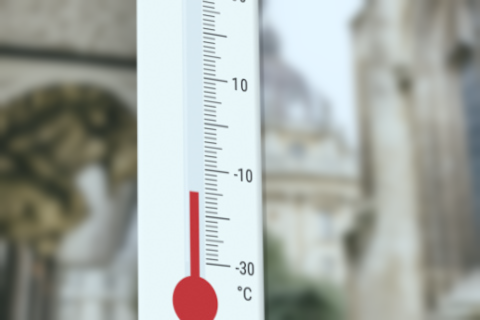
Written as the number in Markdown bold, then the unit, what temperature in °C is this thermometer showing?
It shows **-15** °C
